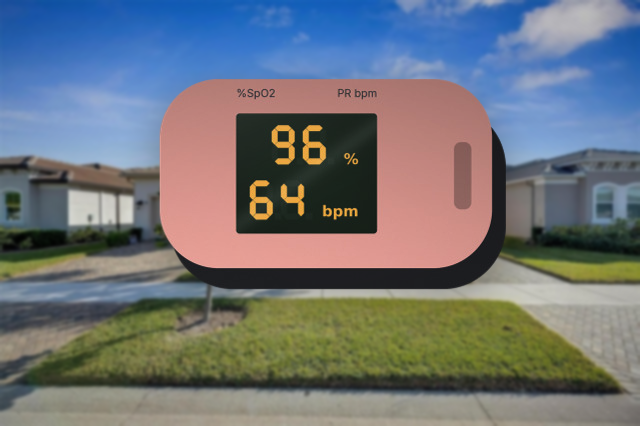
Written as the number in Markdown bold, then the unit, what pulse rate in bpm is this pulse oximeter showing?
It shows **64** bpm
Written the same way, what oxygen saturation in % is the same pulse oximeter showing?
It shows **96** %
